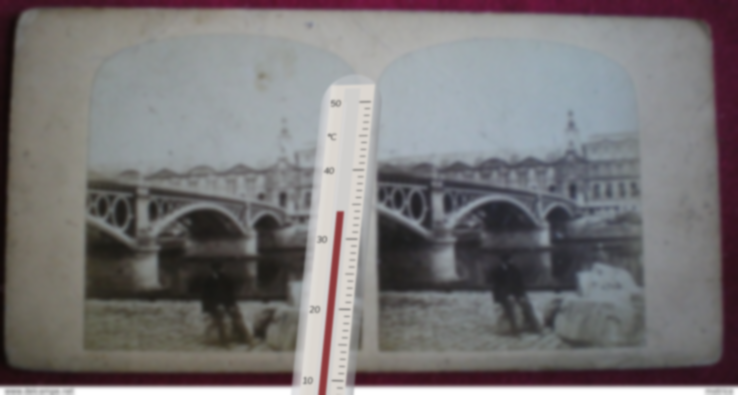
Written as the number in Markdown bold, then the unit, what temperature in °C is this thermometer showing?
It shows **34** °C
